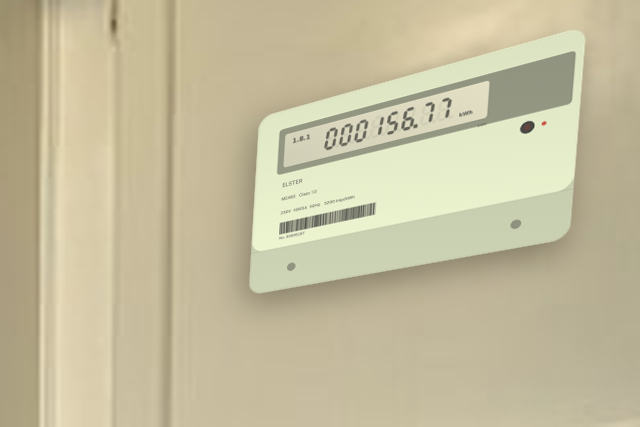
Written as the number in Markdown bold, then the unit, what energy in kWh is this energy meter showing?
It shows **156.77** kWh
